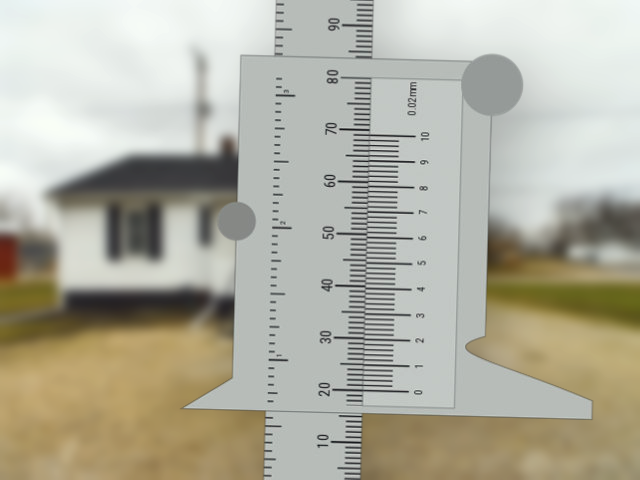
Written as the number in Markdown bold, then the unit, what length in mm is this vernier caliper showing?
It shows **20.0** mm
